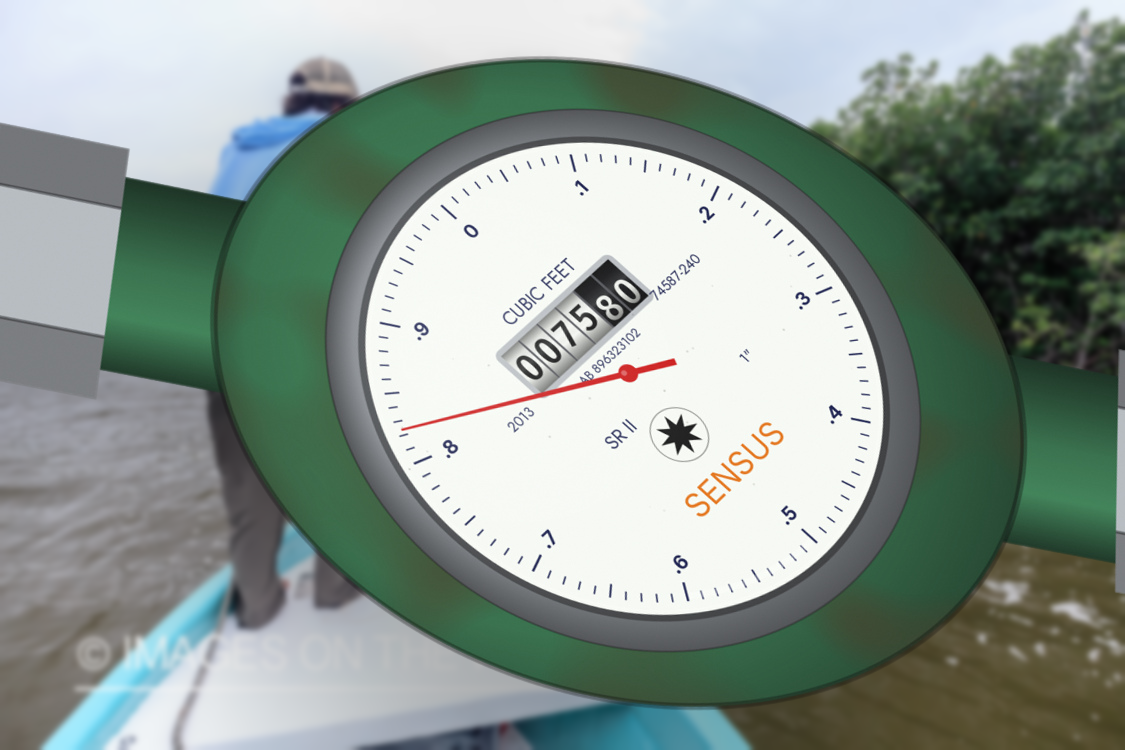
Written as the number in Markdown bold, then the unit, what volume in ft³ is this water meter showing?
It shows **7579.82** ft³
